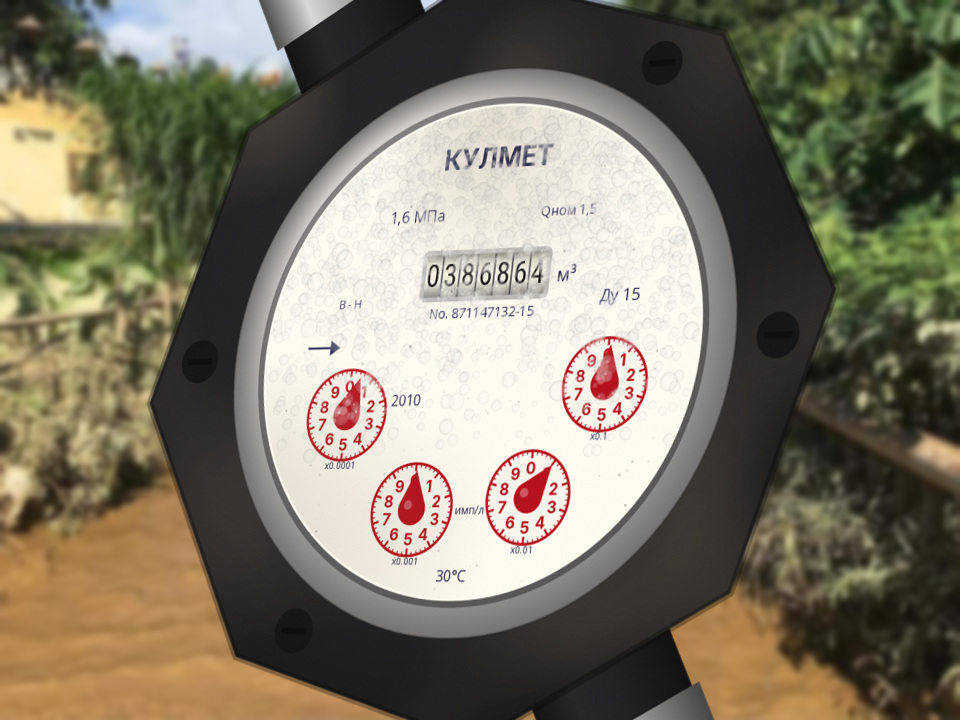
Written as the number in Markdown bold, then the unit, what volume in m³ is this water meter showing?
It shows **386864.0100** m³
